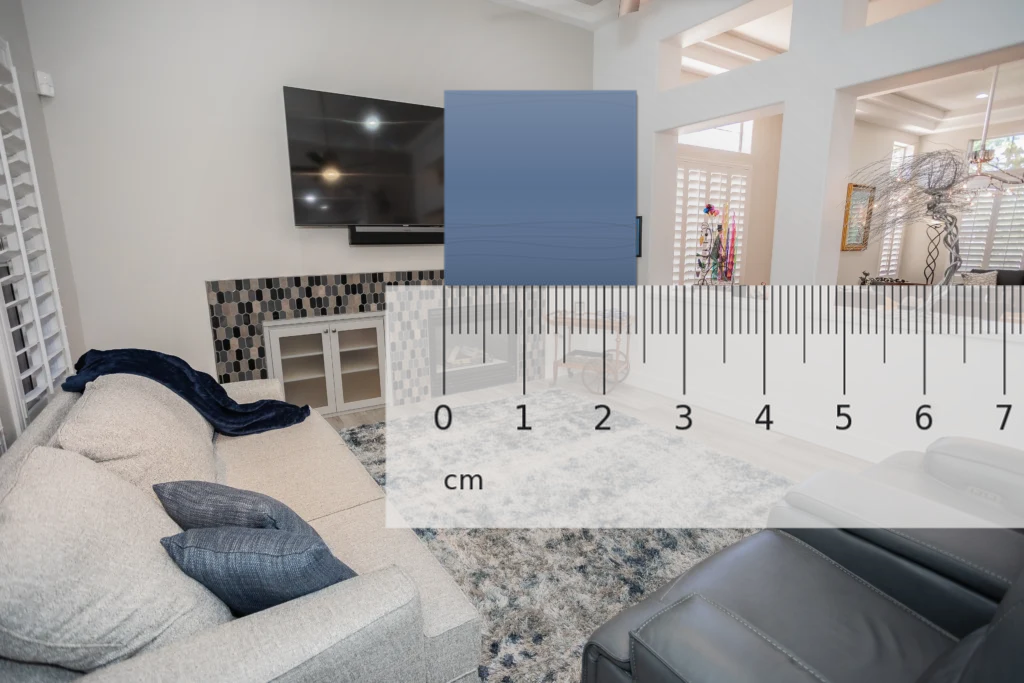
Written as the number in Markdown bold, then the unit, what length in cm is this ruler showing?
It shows **2.4** cm
